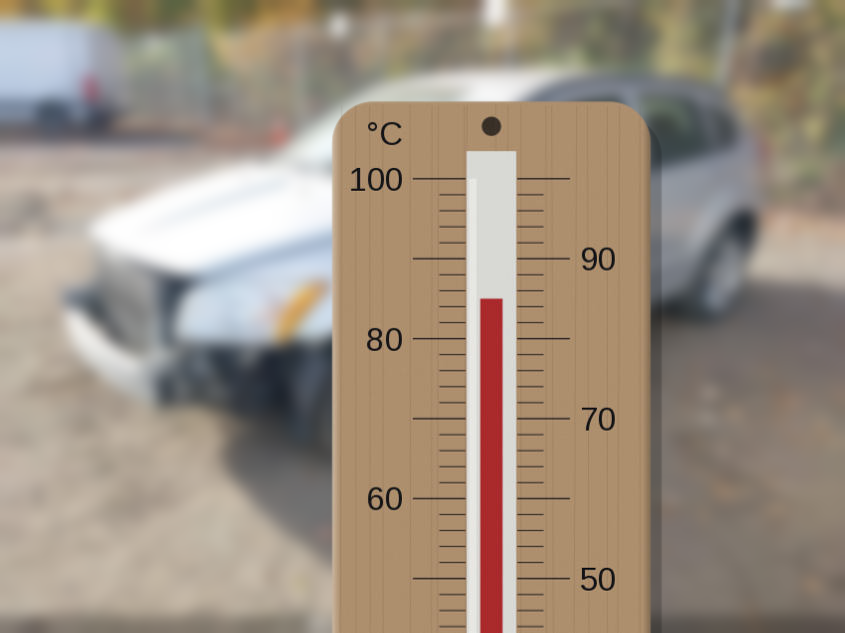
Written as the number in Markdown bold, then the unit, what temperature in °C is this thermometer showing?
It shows **85** °C
